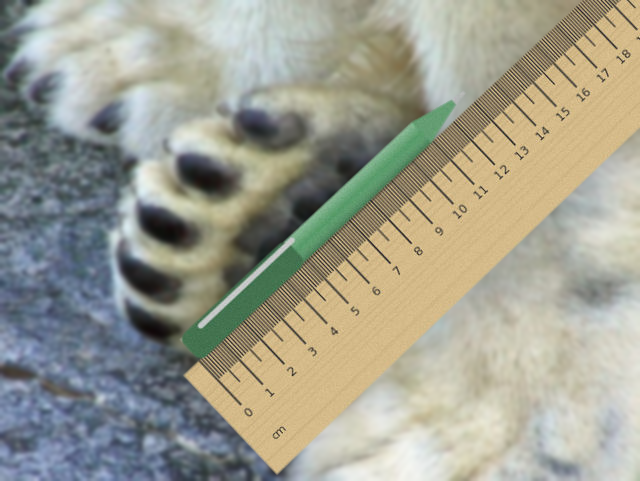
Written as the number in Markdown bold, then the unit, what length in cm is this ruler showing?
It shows **13** cm
